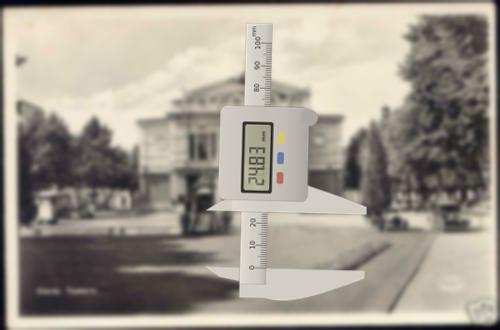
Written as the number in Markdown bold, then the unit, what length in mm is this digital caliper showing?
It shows **24.83** mm
